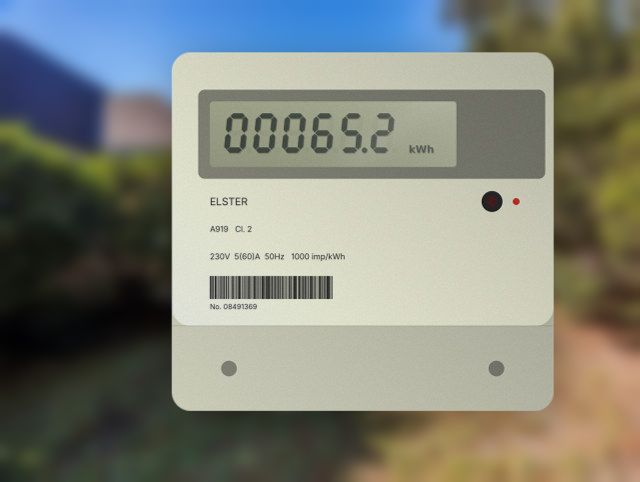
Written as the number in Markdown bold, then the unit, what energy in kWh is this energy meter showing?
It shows **65.2** kWh
